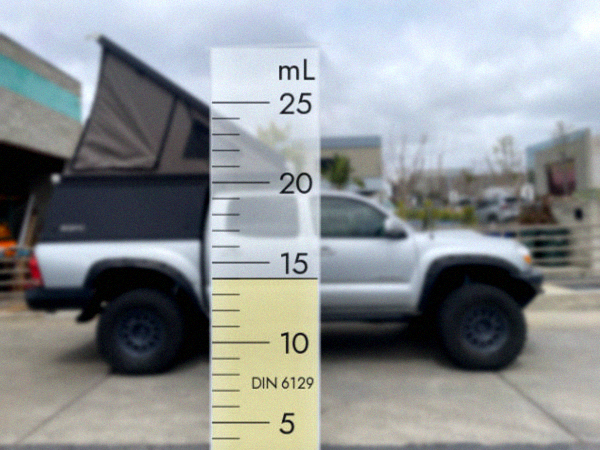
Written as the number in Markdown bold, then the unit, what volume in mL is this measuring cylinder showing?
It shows **14** mL
